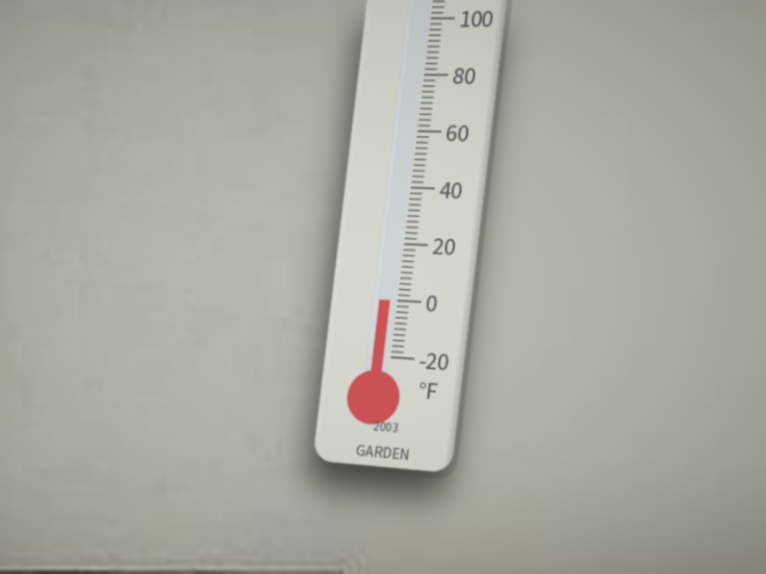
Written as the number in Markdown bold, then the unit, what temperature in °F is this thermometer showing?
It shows **0** °F
